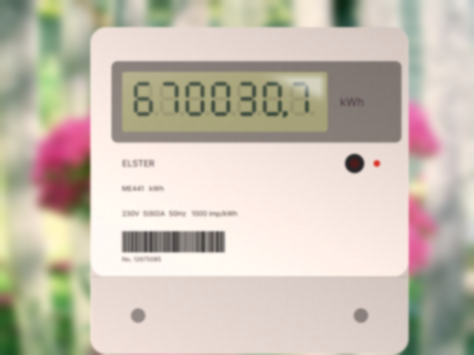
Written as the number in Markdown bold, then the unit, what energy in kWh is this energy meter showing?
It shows **670030.7** kWh
